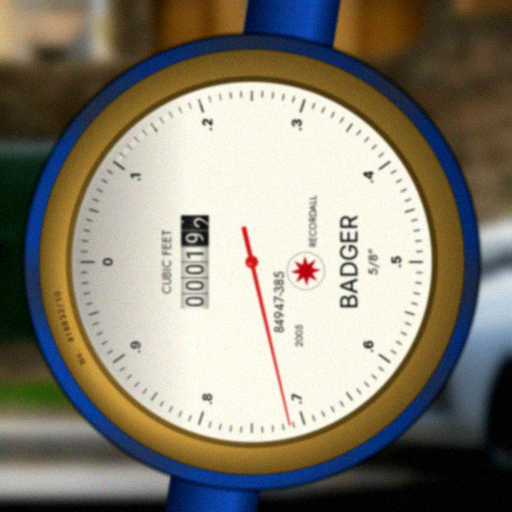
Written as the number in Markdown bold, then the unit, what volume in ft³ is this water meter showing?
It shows **191.71** ft³
